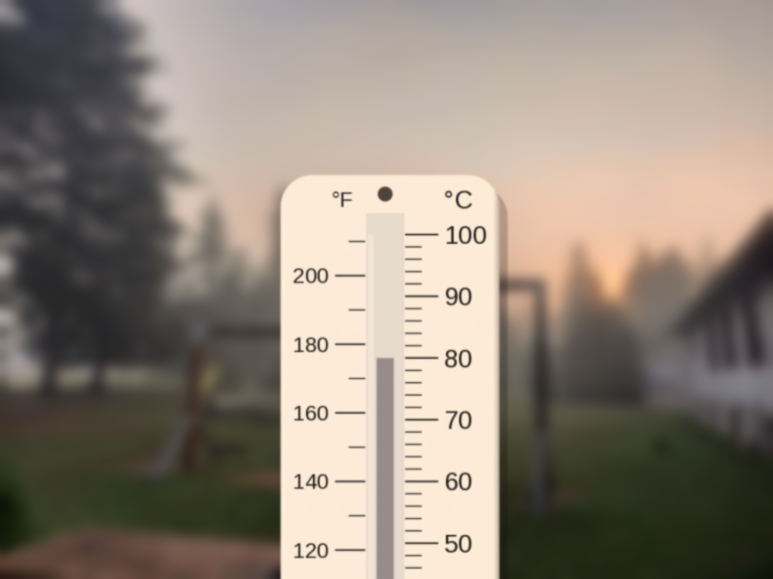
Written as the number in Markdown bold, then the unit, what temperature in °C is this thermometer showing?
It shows **80** °C
